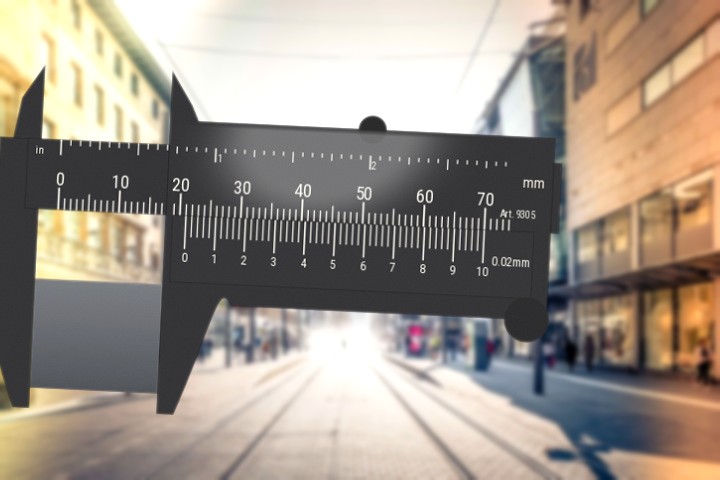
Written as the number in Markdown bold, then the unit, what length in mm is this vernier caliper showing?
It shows **21.0** mm
